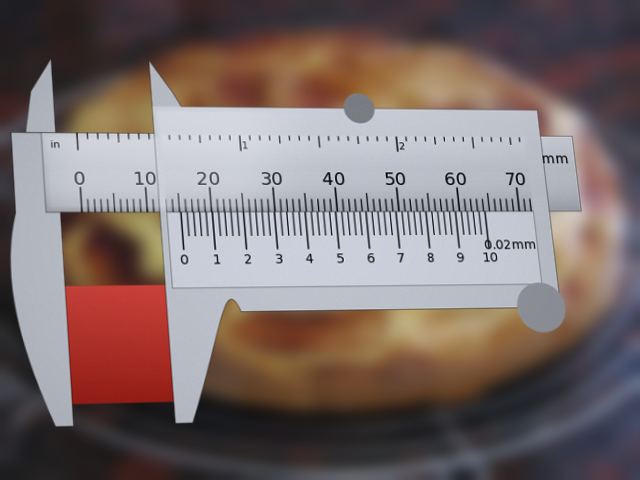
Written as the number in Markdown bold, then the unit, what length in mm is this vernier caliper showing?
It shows **15.2** mm
